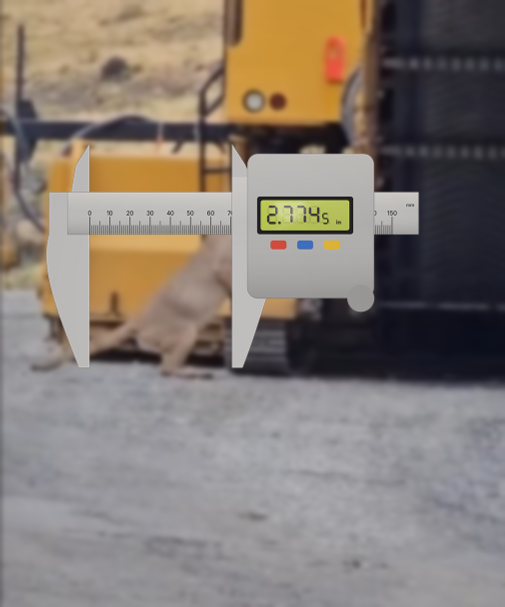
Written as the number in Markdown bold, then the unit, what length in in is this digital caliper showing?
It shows **2.7745** in
